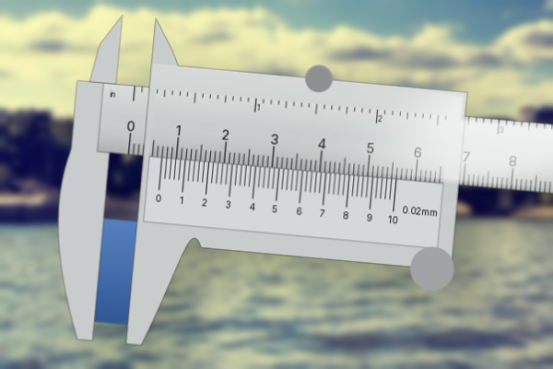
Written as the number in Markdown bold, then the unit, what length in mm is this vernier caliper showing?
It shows **7.0** mm
